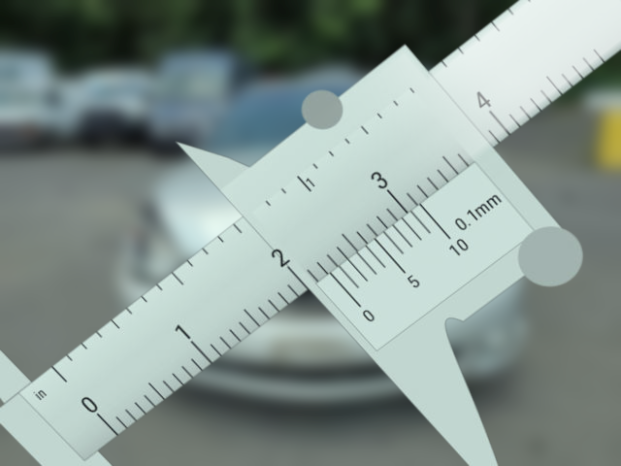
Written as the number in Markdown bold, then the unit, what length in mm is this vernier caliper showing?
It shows **22.2** mm
